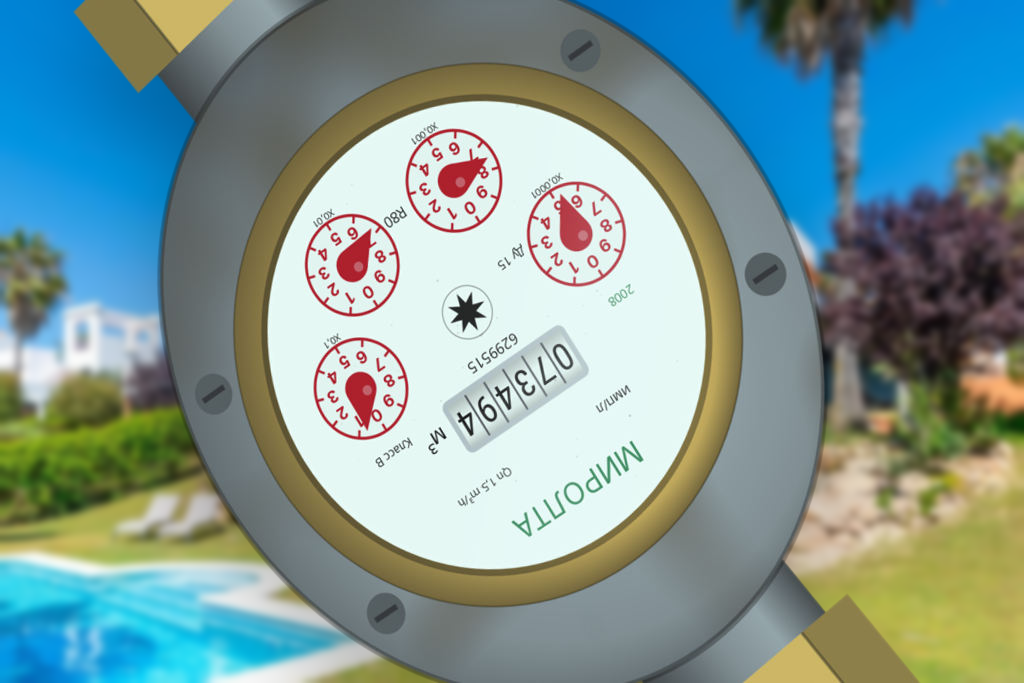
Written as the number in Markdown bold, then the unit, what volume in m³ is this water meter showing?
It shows **73494.0675** m³
